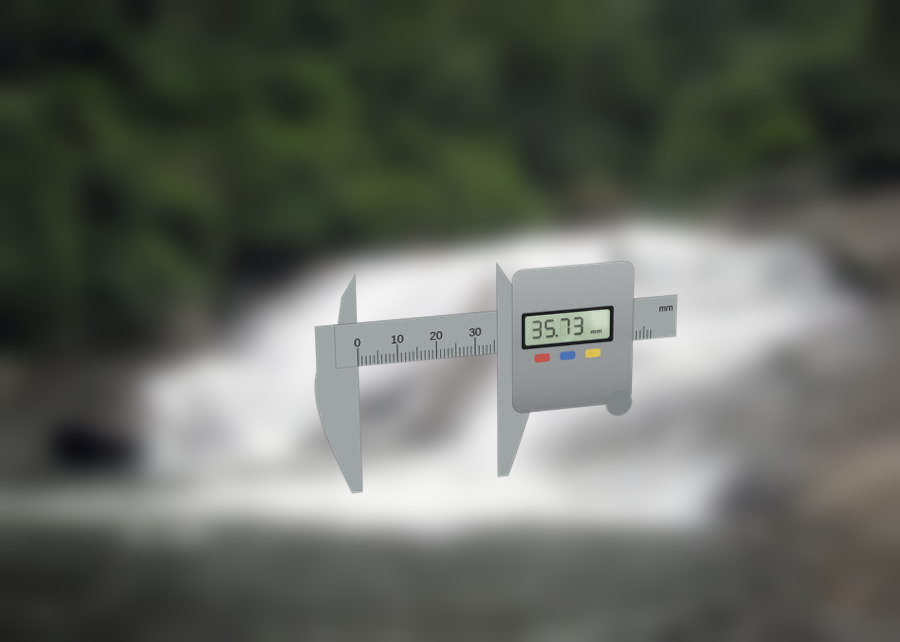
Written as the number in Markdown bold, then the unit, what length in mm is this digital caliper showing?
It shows **35.73** mm
